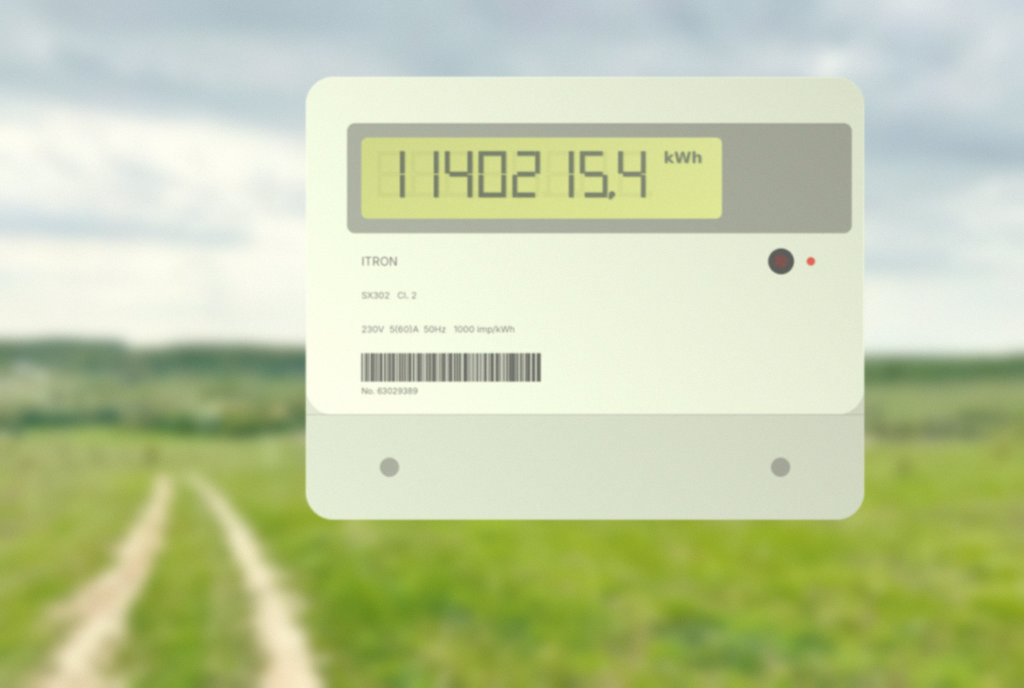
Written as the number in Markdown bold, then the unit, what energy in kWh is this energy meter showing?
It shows **1140215.4** kWh
